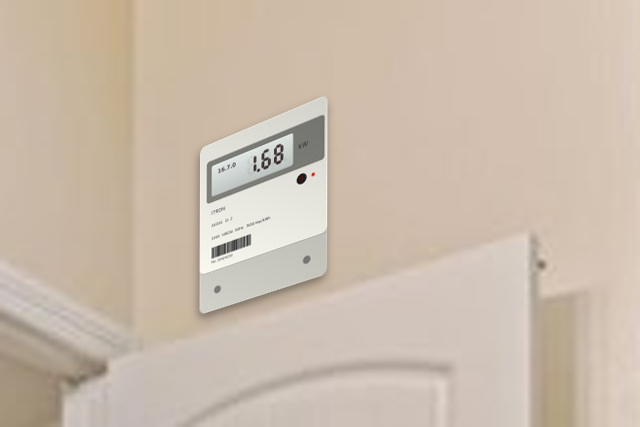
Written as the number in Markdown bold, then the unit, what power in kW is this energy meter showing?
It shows **1.68** kW
